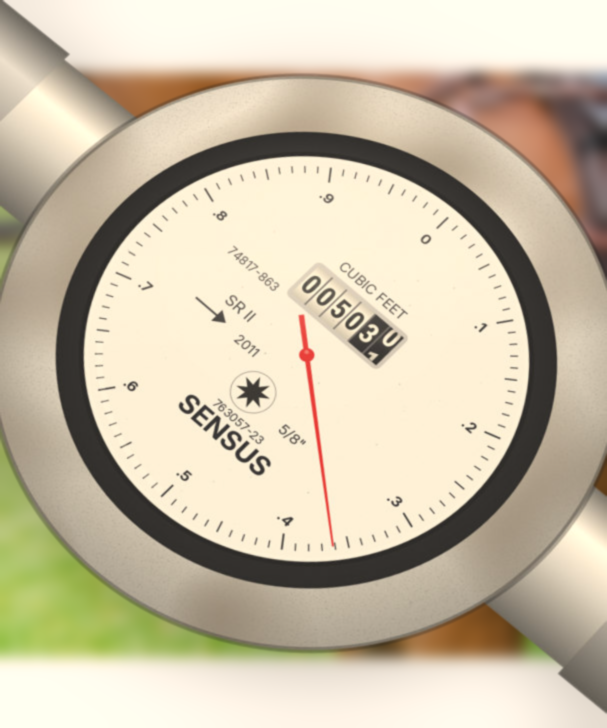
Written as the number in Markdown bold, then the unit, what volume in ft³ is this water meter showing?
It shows **5030.36** ft³
